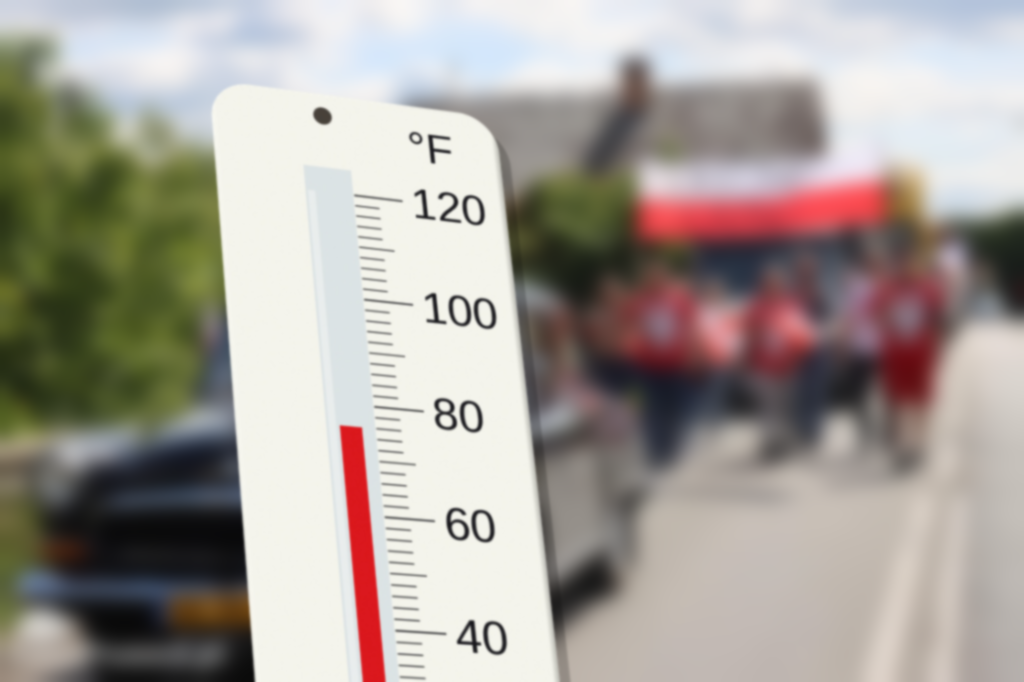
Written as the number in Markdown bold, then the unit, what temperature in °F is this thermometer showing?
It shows **76** °F
